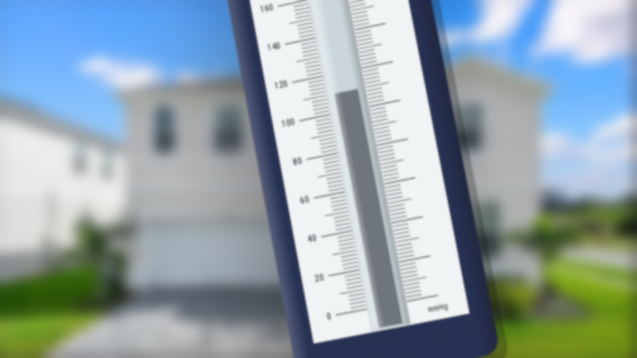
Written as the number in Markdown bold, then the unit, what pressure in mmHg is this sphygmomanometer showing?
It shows **110** mmHg
